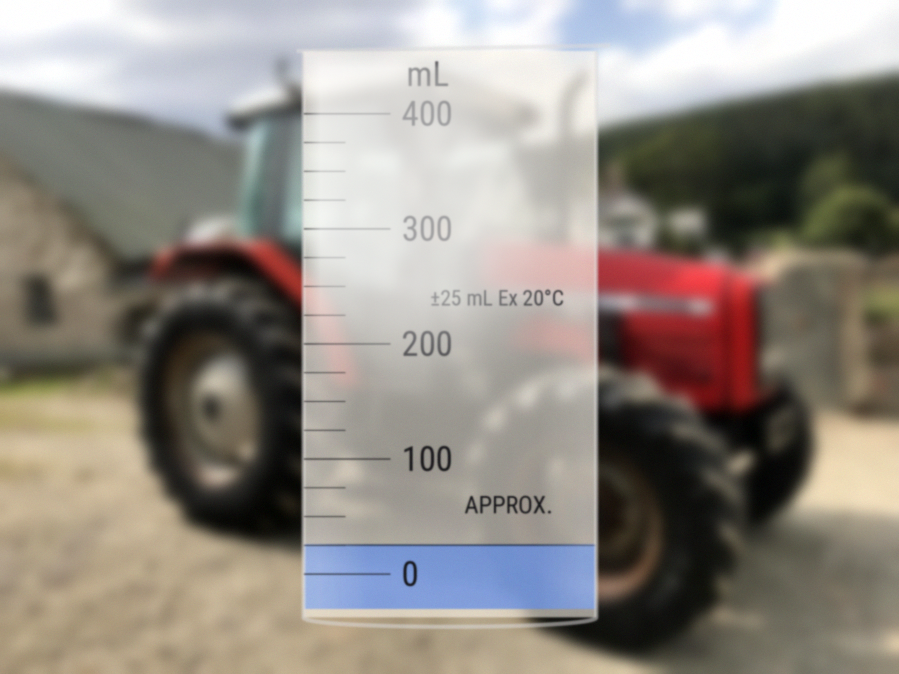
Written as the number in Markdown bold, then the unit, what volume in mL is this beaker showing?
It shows **25** mL
